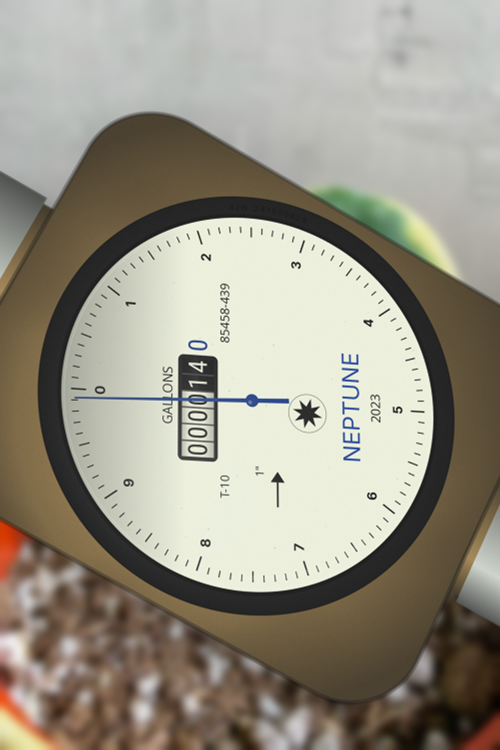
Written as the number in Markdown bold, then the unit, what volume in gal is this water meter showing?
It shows **139.9** gal
